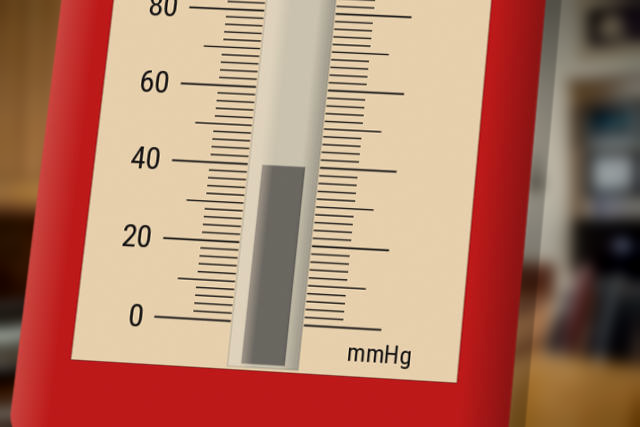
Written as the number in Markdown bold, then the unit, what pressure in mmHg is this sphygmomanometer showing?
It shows **40** mmHg
